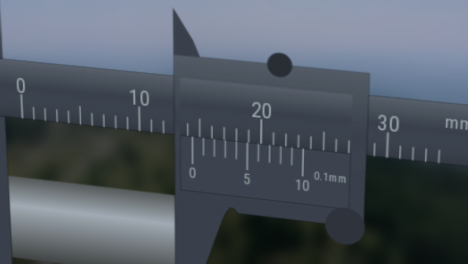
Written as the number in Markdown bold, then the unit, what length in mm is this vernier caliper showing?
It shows **14.4** mm
